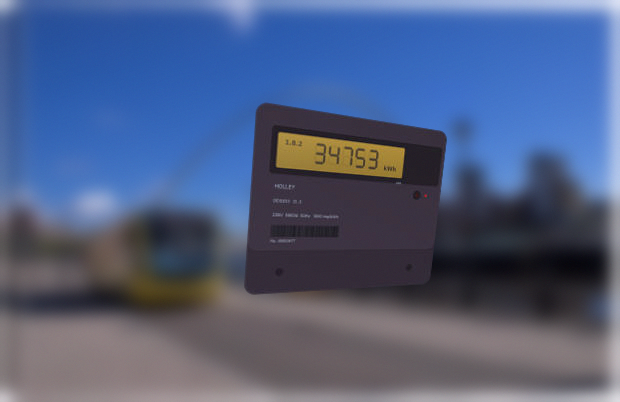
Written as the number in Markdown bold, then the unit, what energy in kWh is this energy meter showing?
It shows **34753** kWh
